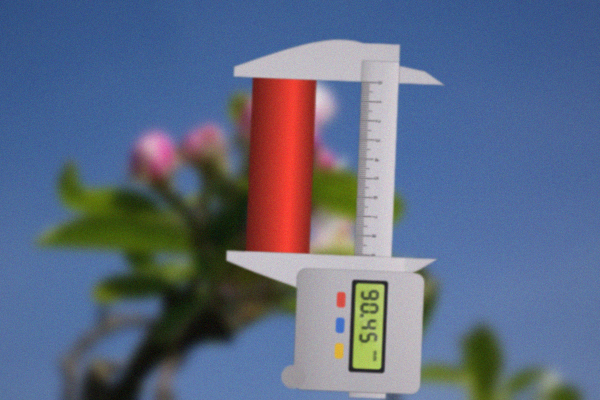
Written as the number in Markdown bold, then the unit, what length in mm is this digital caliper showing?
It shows **90.45** mm
